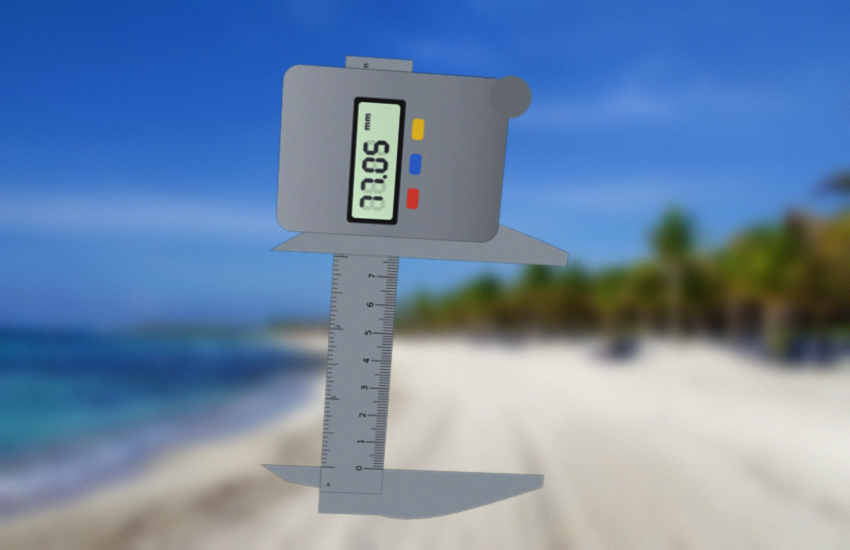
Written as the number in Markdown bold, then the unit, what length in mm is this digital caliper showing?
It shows **77.05** mm
